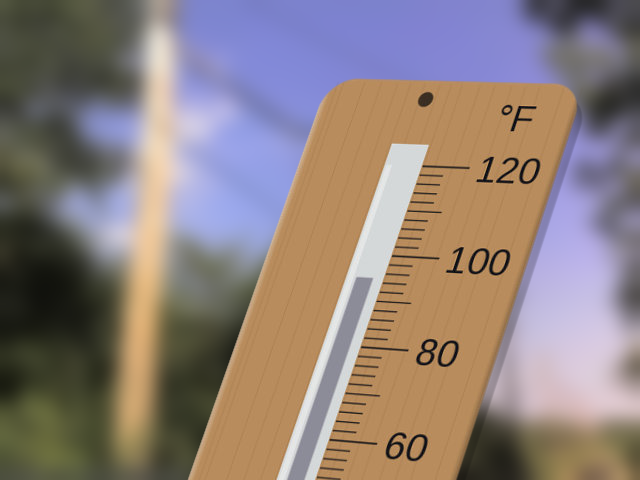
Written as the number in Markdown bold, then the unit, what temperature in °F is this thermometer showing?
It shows **95** °F
